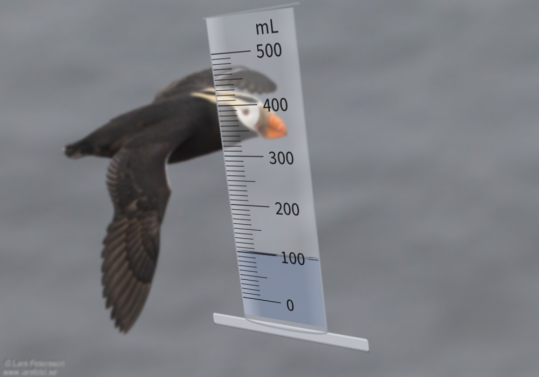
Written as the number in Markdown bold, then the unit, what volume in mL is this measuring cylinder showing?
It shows **100** mL
